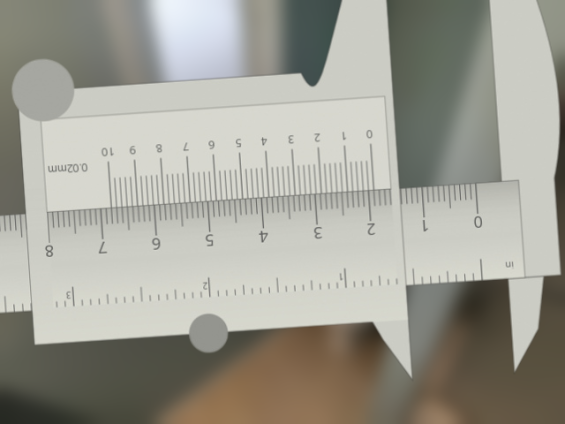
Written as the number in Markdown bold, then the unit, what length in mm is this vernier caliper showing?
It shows **19.0** mm
